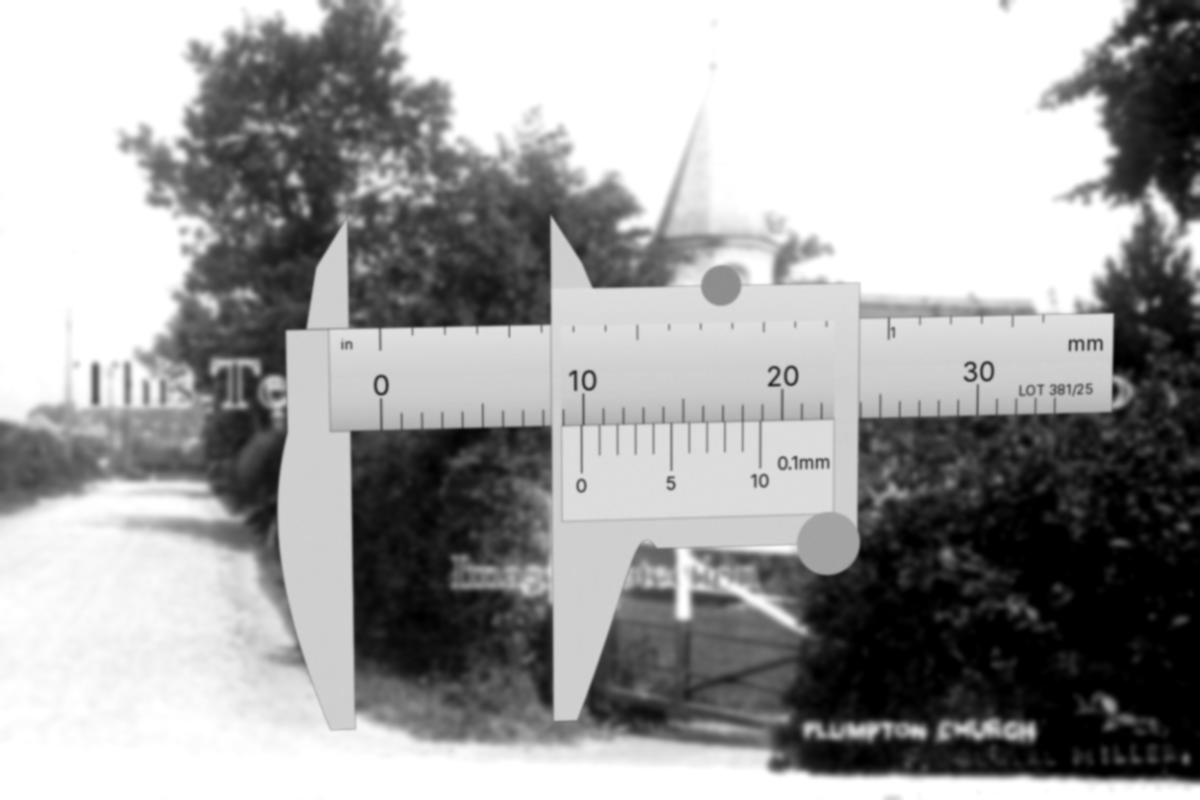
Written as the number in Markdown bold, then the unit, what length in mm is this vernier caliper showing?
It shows **9.9** mm
